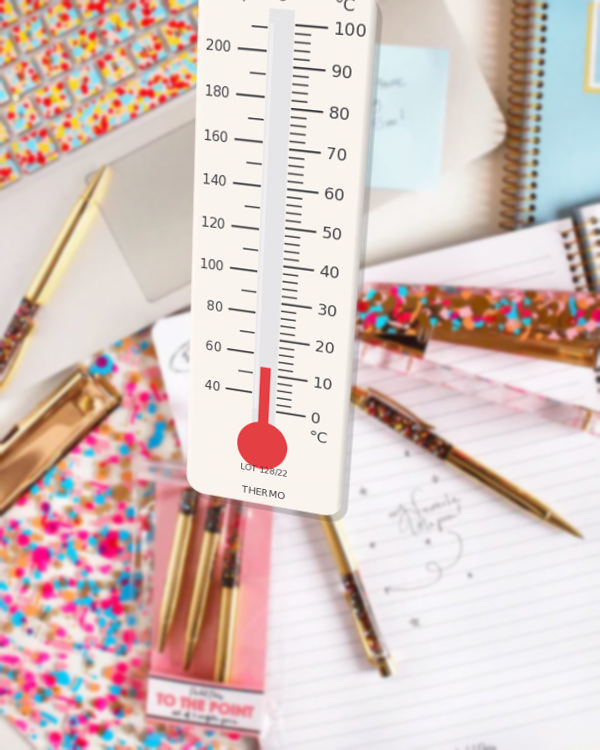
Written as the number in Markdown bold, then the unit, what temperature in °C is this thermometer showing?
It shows **12** °C
